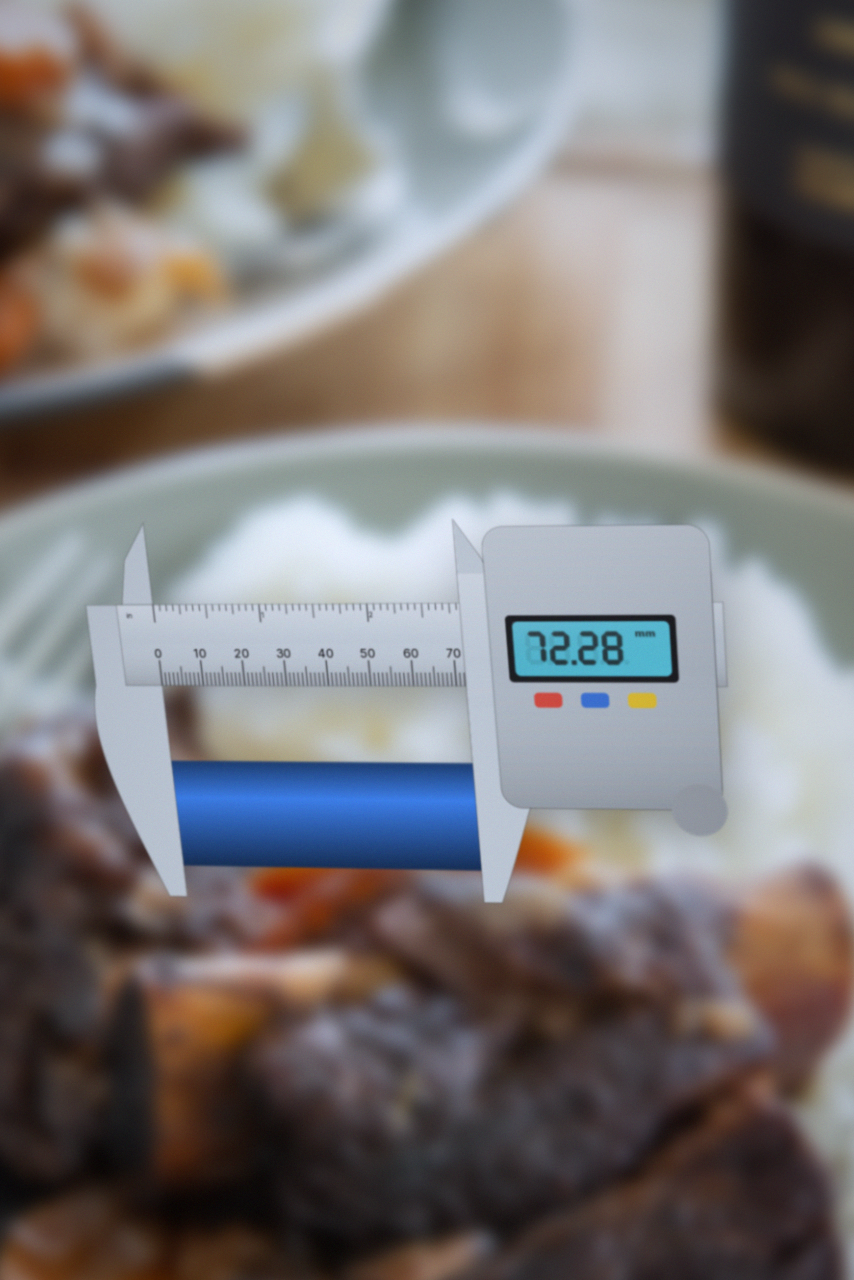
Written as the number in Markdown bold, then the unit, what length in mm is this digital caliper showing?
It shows **72.28** mm
